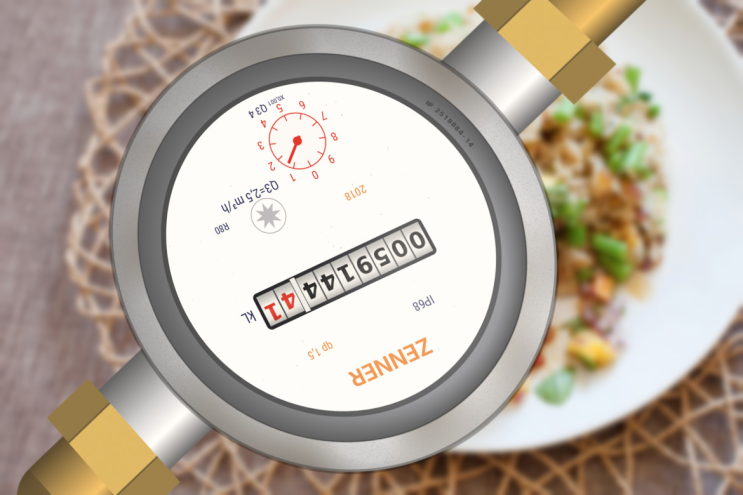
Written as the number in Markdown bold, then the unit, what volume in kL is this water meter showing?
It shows **59144.411** kL
